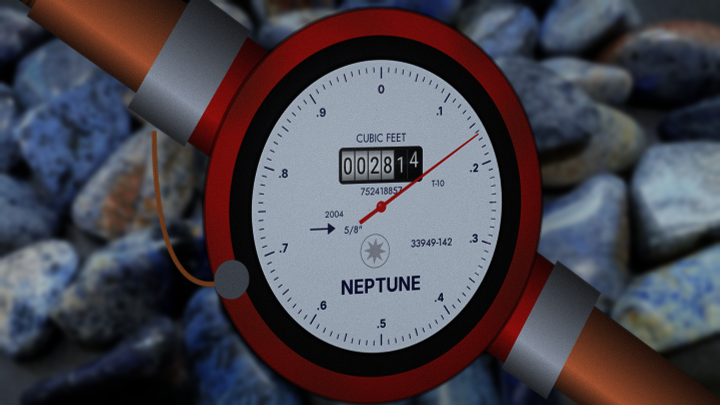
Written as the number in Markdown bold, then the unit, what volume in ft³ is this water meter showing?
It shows **2814.16** ft³
